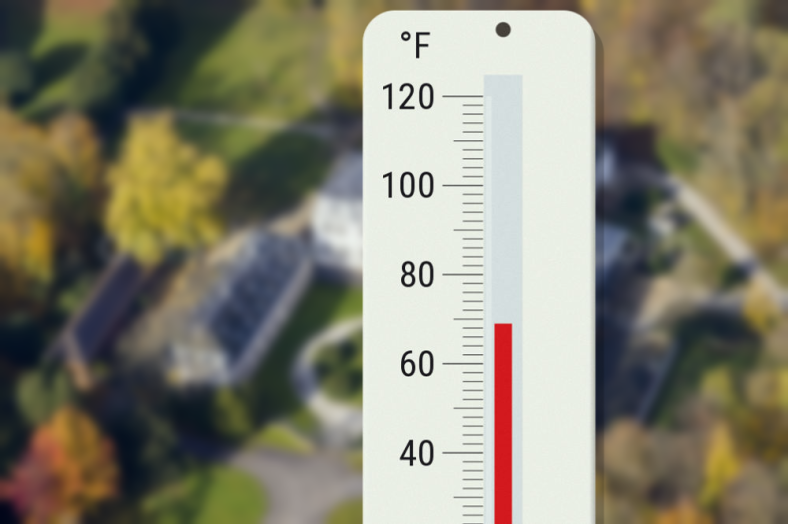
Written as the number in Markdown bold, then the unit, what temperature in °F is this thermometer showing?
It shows **69** °F
